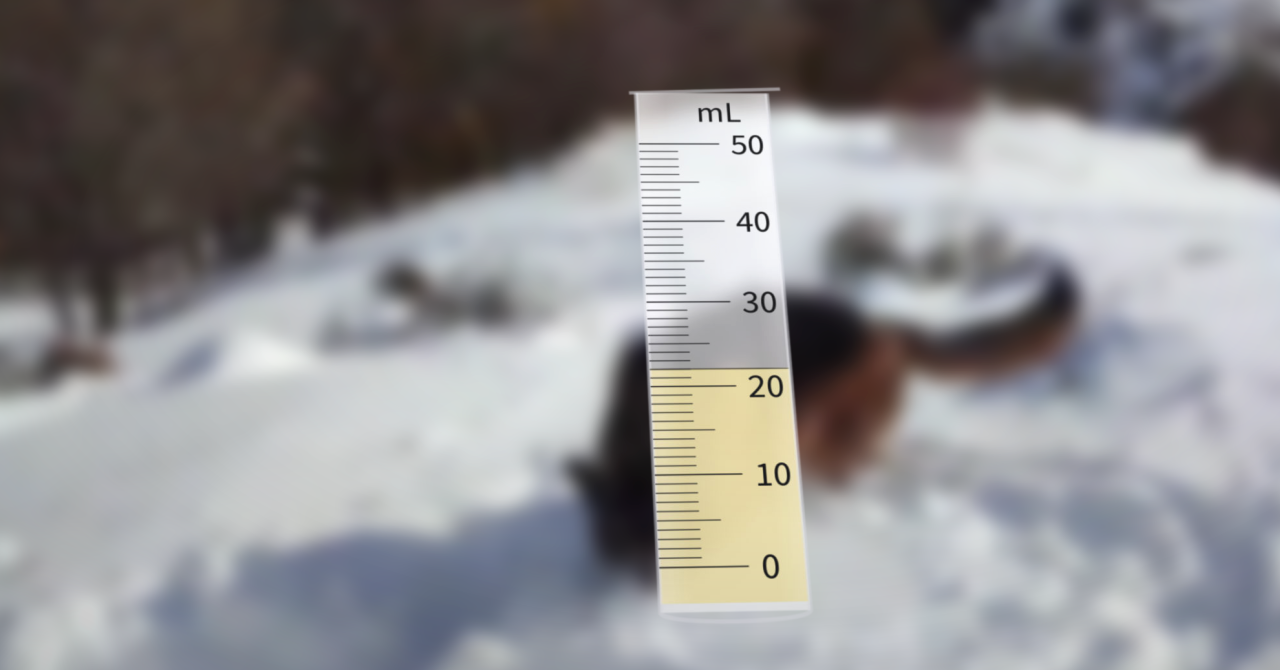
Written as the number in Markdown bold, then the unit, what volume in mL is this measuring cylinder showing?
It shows **22** mL
